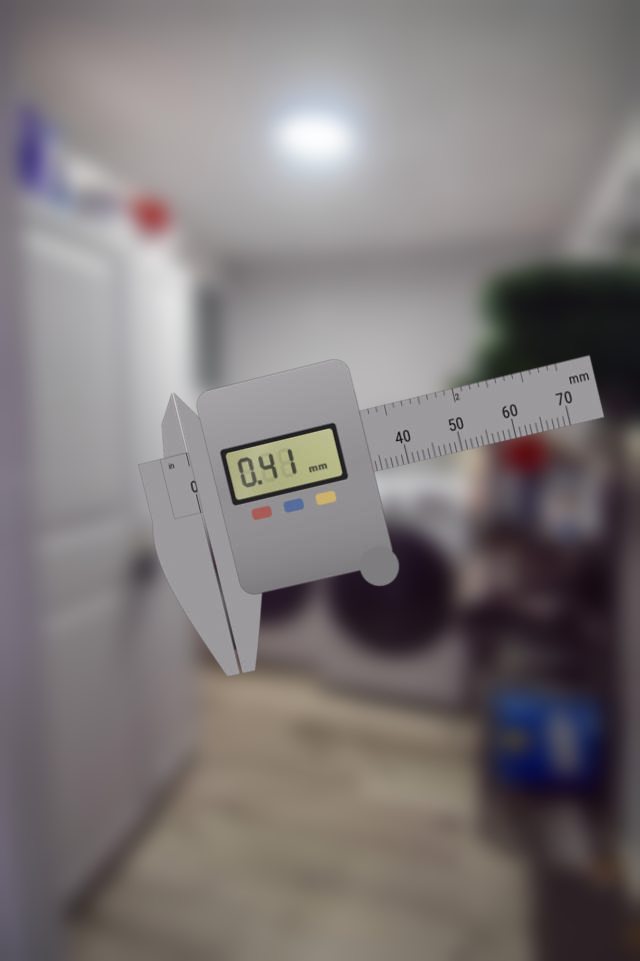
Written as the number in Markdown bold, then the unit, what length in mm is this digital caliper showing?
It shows **0.41** mm
